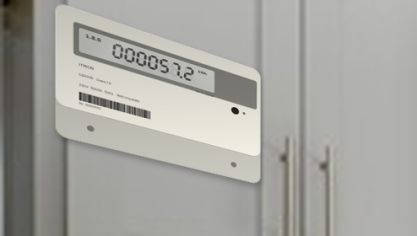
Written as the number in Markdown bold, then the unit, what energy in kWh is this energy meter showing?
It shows **57.2** kWh
